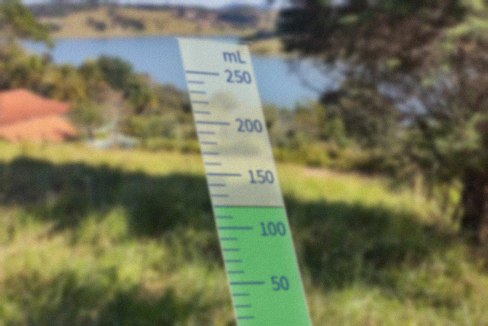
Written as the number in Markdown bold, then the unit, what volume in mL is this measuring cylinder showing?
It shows **120** mL
